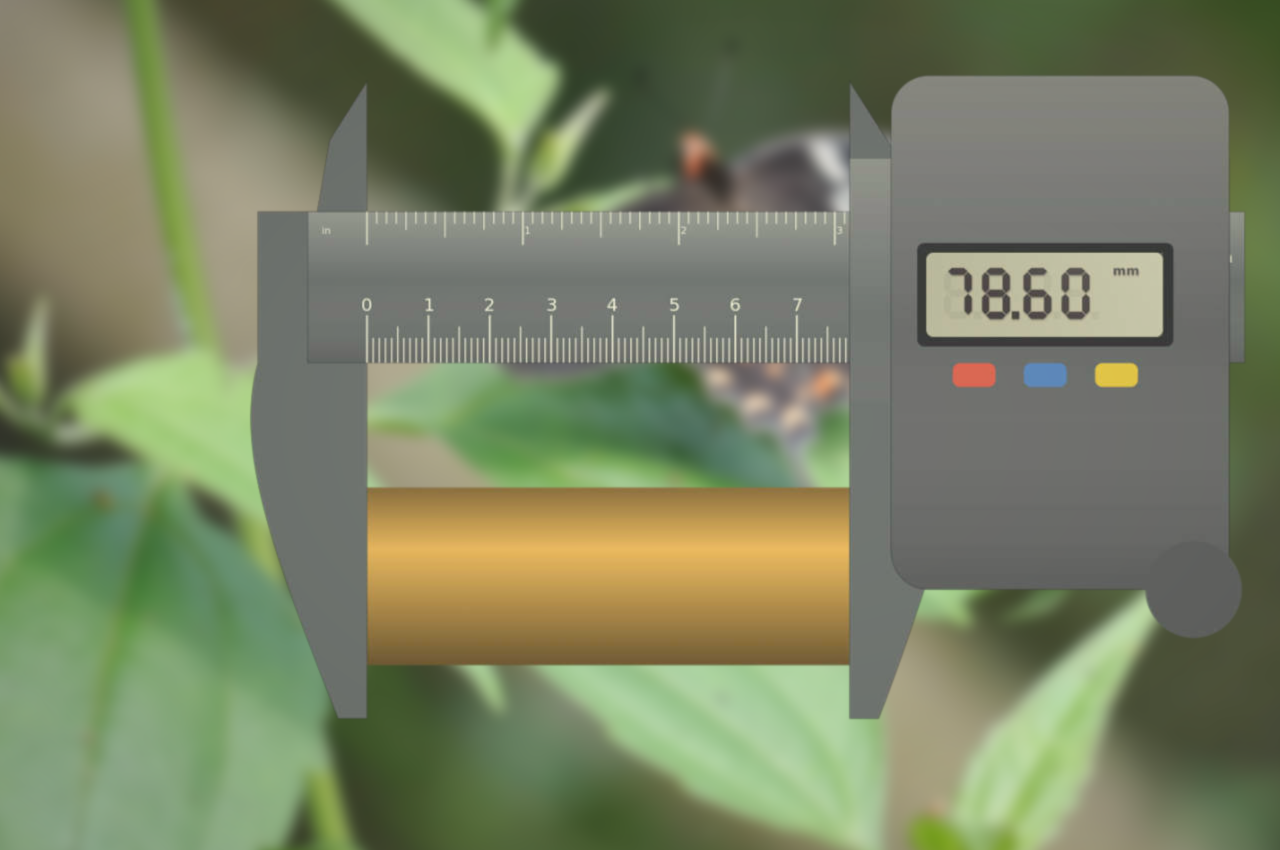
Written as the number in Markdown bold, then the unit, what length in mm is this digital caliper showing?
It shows **78.60** mm
